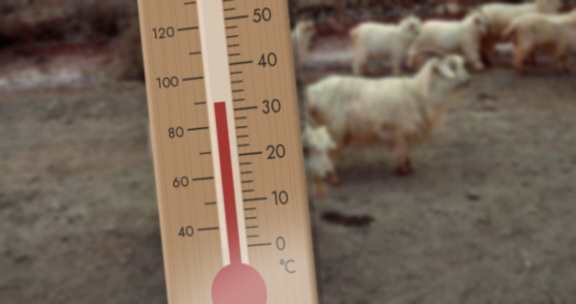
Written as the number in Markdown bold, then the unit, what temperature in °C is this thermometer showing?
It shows **32** °C
